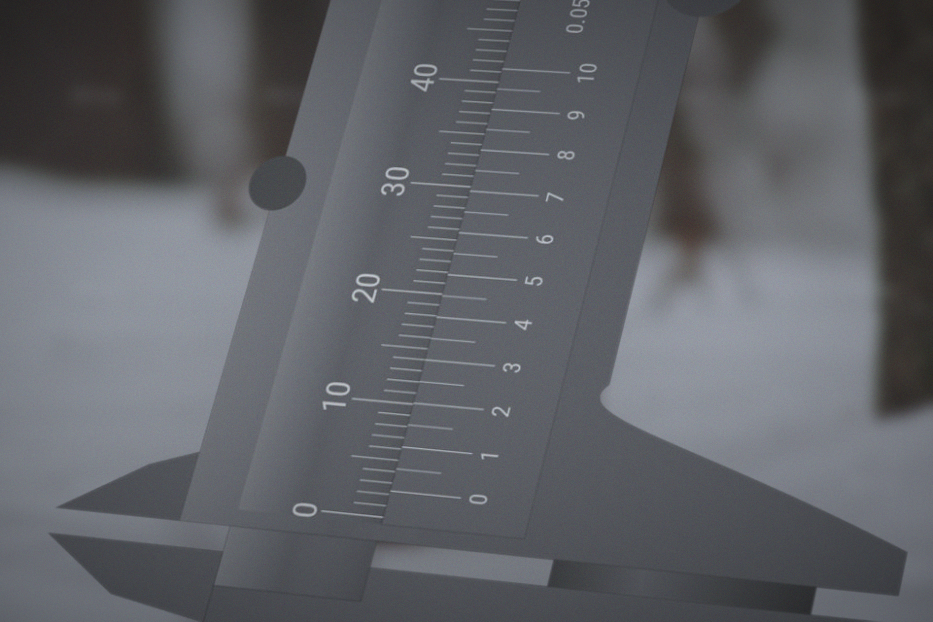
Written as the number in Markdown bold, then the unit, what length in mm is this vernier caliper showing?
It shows **2.3** mm
